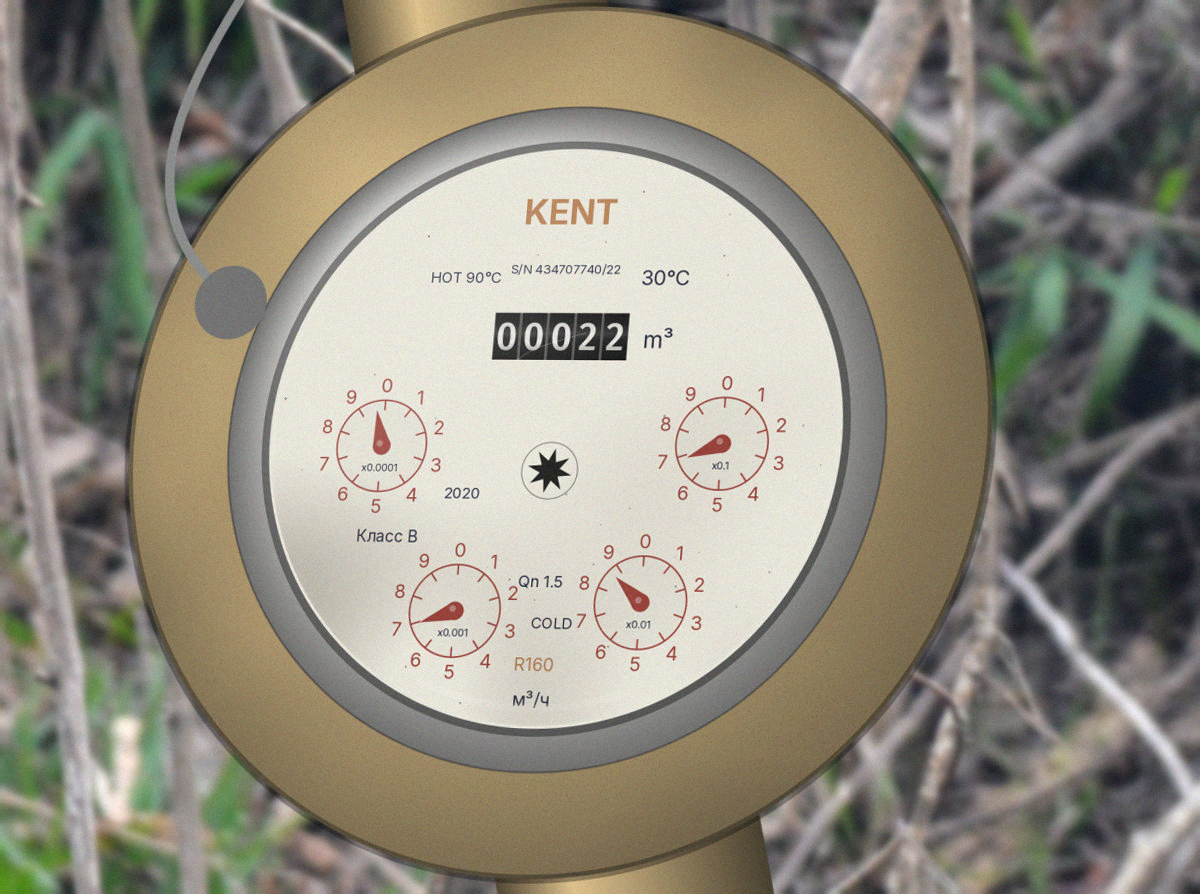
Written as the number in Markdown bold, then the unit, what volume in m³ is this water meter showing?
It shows **22.6869** m³
